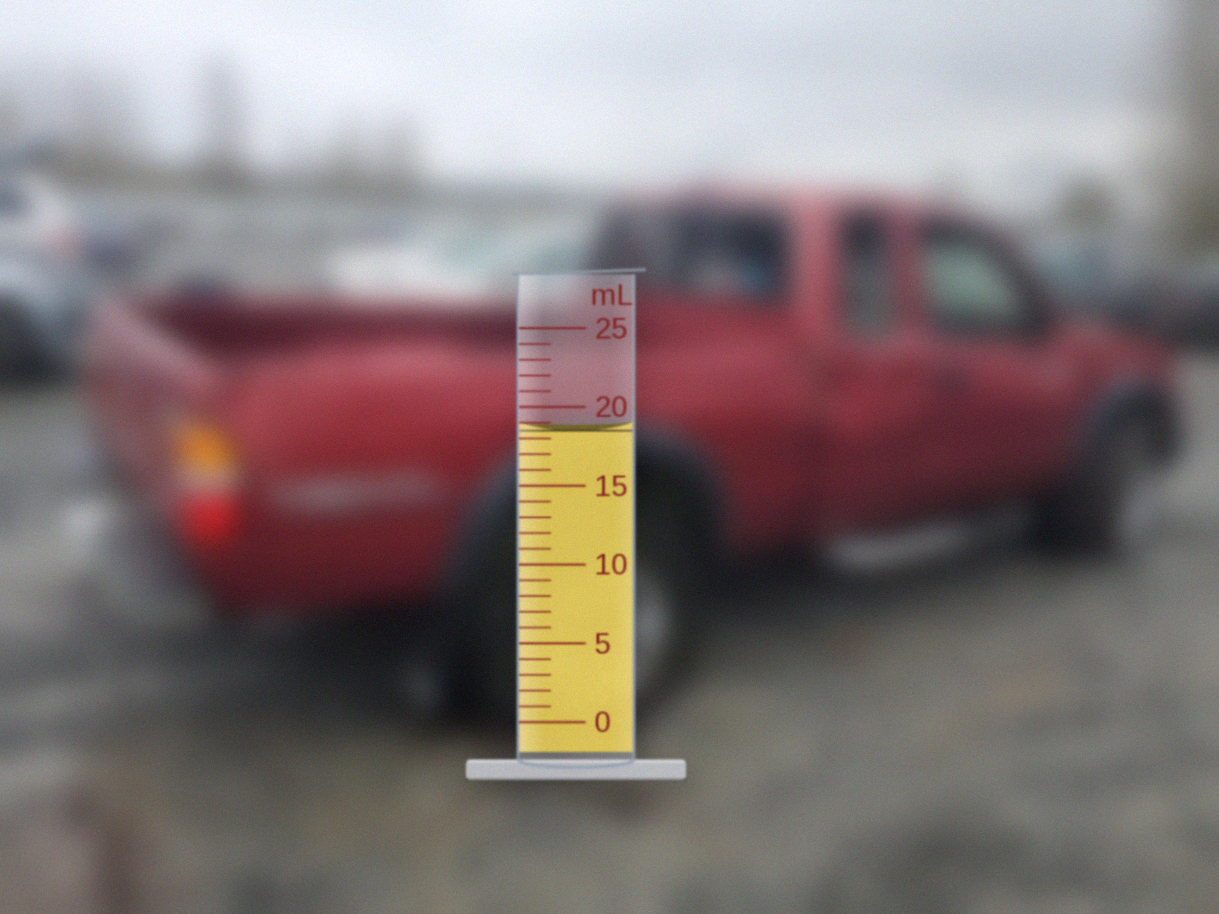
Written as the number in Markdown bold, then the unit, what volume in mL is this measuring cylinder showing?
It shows **18.5** mL
